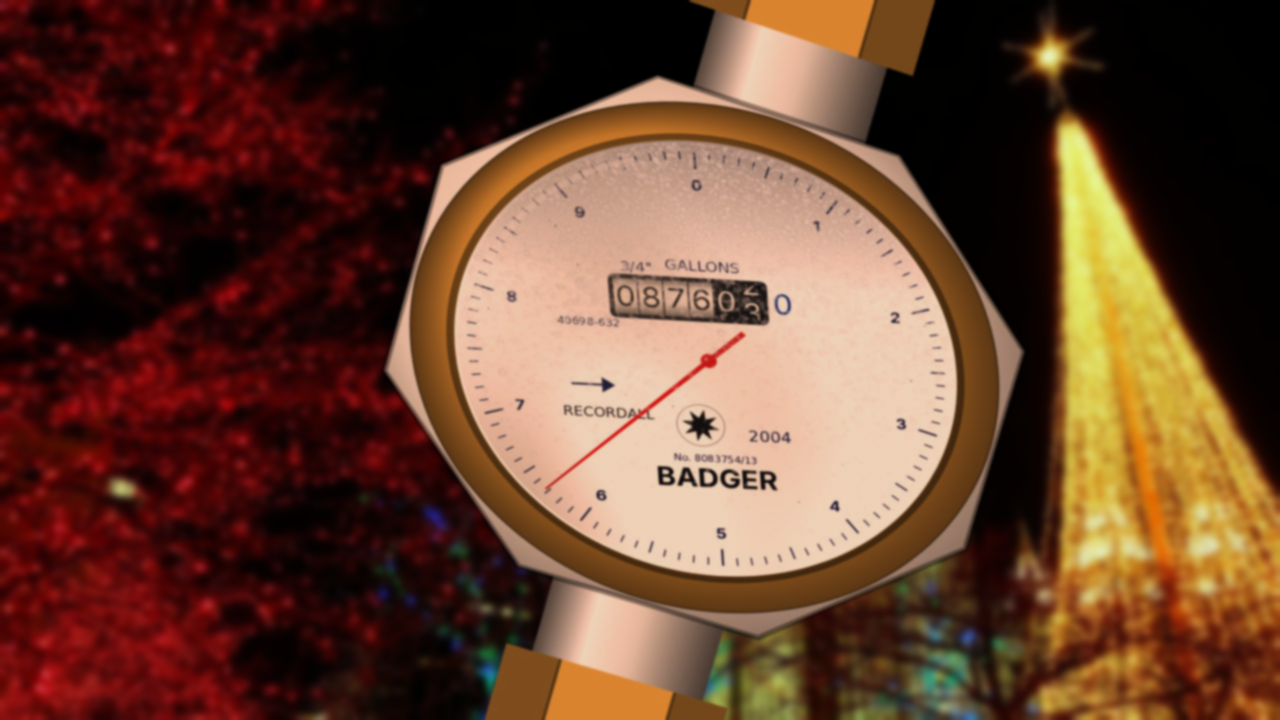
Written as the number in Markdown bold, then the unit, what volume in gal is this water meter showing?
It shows **876026.3** gal
